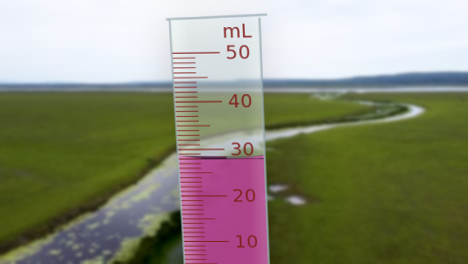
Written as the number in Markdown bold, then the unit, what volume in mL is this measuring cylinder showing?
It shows **28** mL
